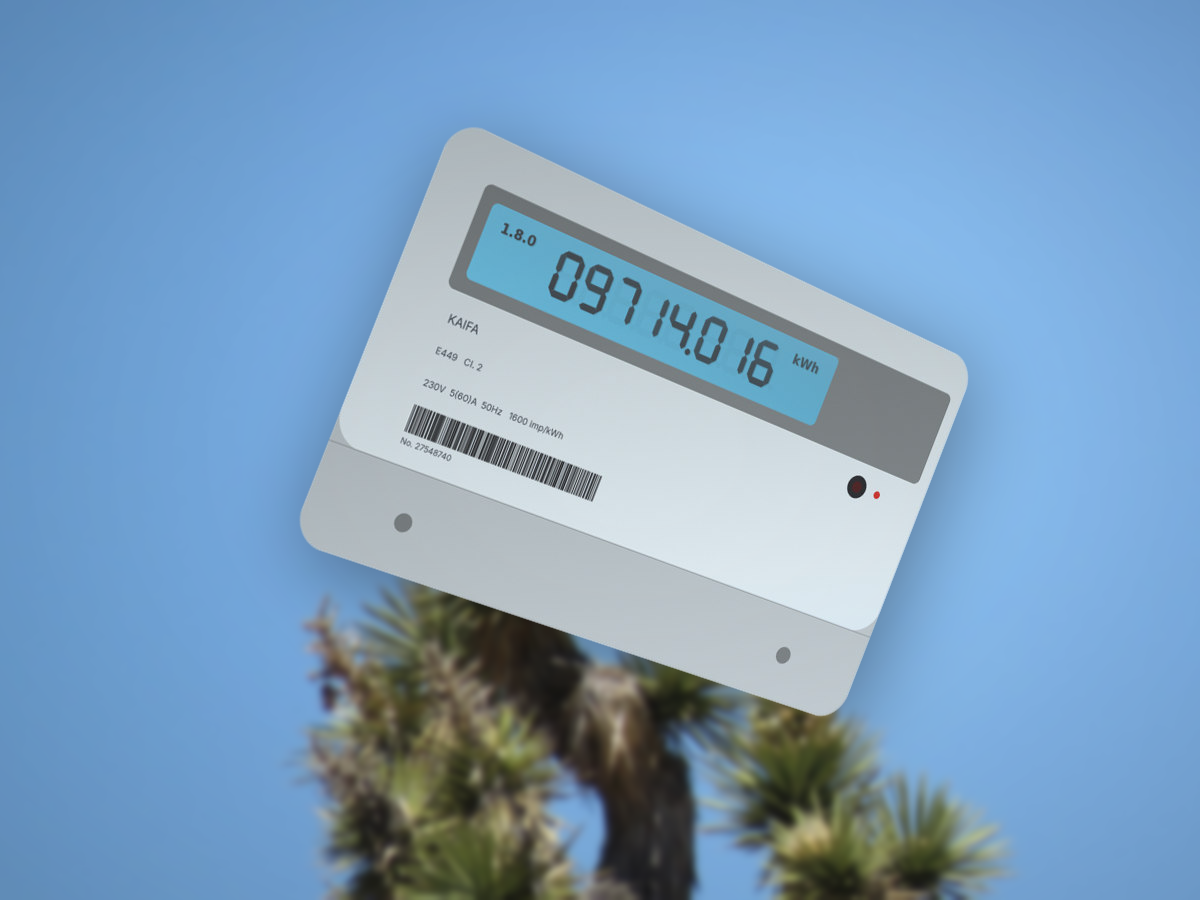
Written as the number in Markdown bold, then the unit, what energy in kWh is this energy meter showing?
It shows **9714.016** kWh
